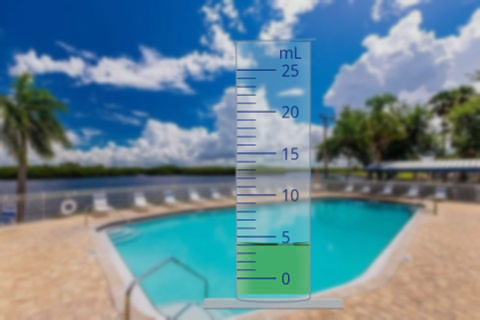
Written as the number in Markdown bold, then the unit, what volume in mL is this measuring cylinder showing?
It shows **4** mL
